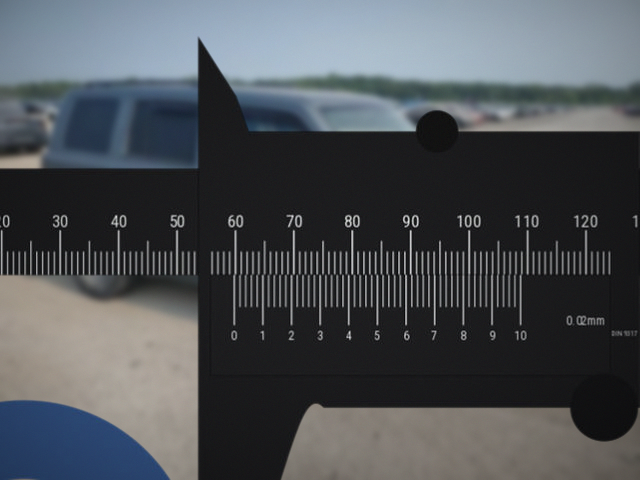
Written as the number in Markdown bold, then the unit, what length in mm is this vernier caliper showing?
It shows **59.8** mm
